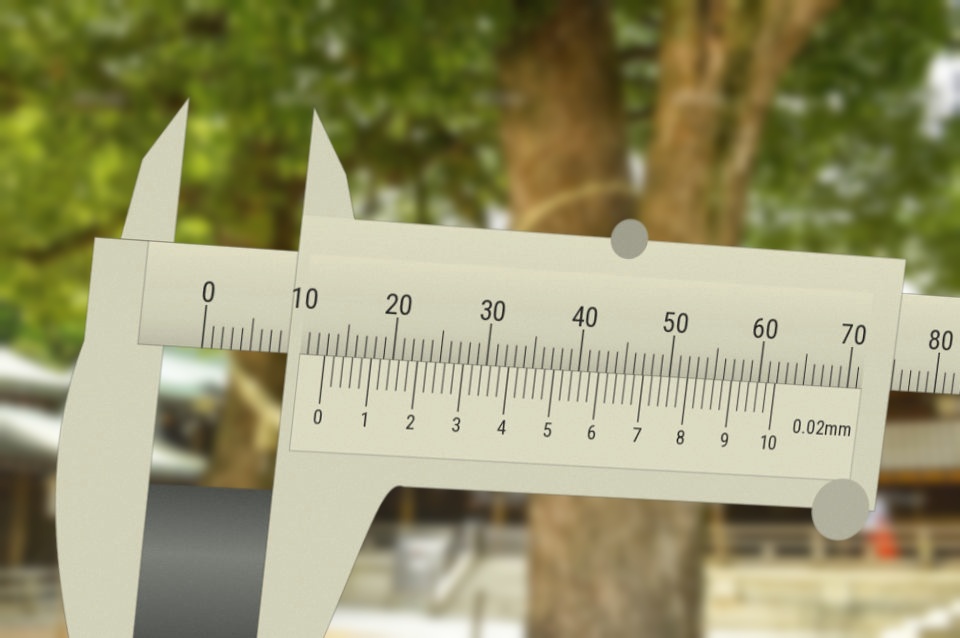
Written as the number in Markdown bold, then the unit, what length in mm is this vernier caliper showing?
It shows **12.8** mm
